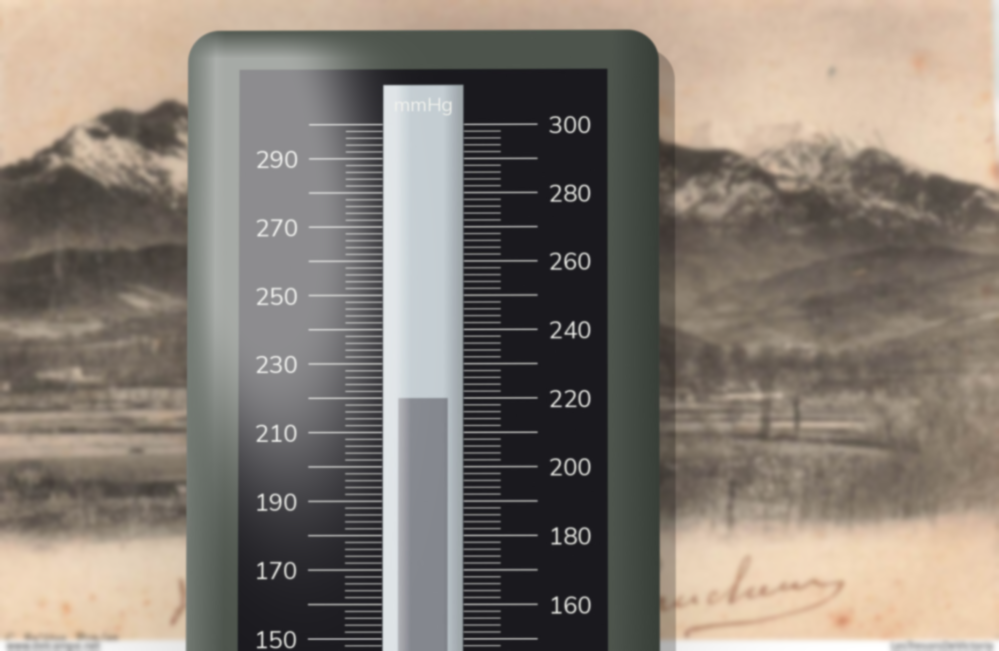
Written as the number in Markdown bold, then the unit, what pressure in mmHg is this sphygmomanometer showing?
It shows **220** mmHg
